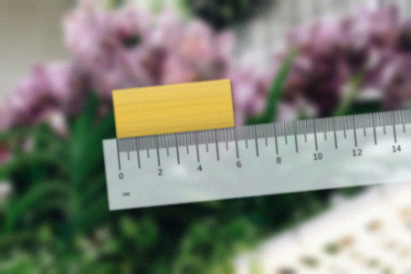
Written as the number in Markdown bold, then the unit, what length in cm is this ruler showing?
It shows **6** cm
